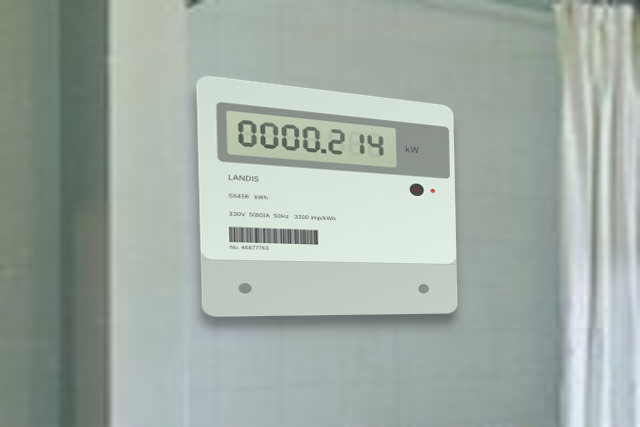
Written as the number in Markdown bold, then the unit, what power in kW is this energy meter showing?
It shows **0.214** kW
